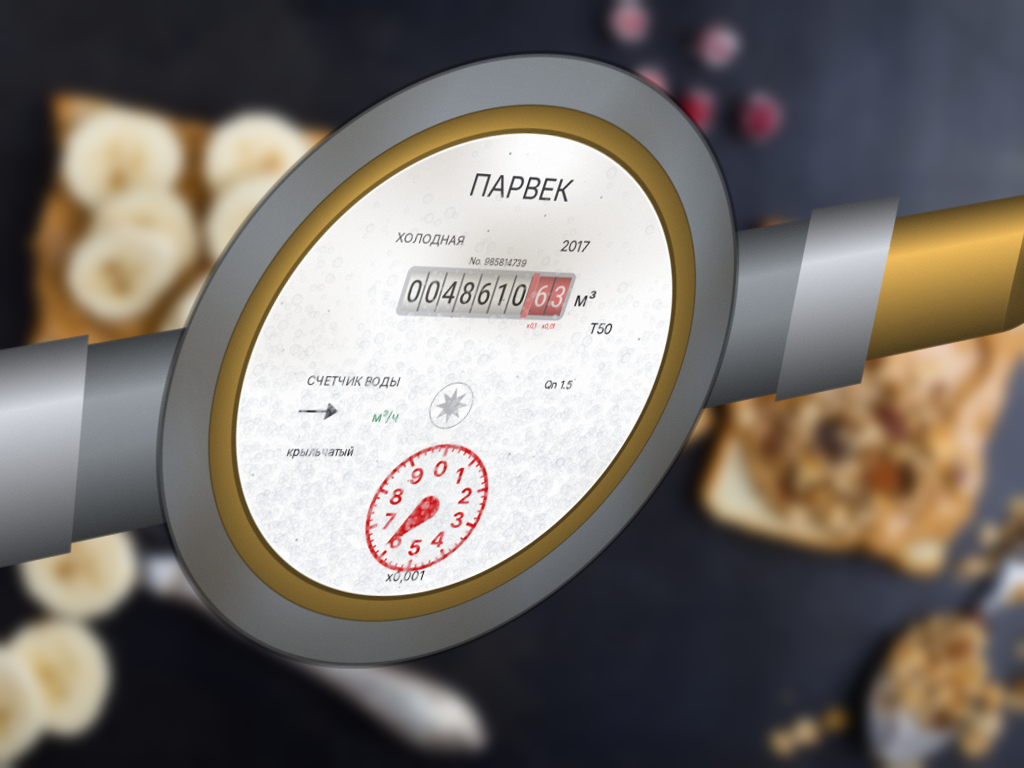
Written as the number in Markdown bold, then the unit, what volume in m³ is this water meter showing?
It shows **48610.636** m³
